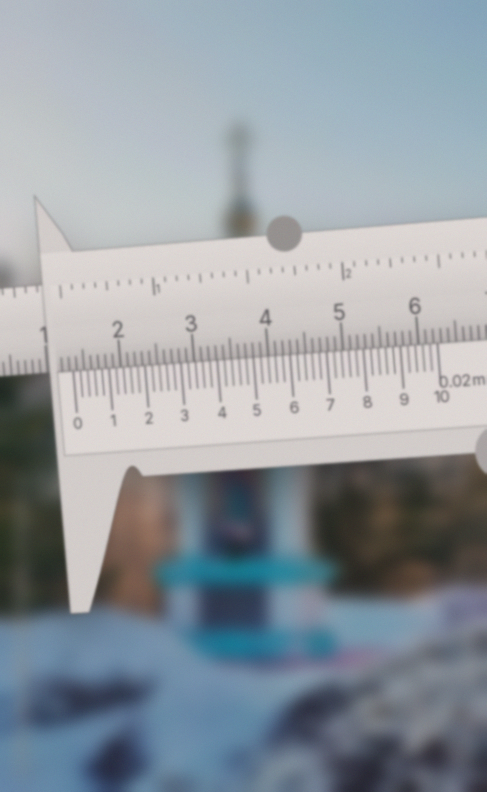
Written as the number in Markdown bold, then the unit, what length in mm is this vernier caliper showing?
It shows **13.5** mm
